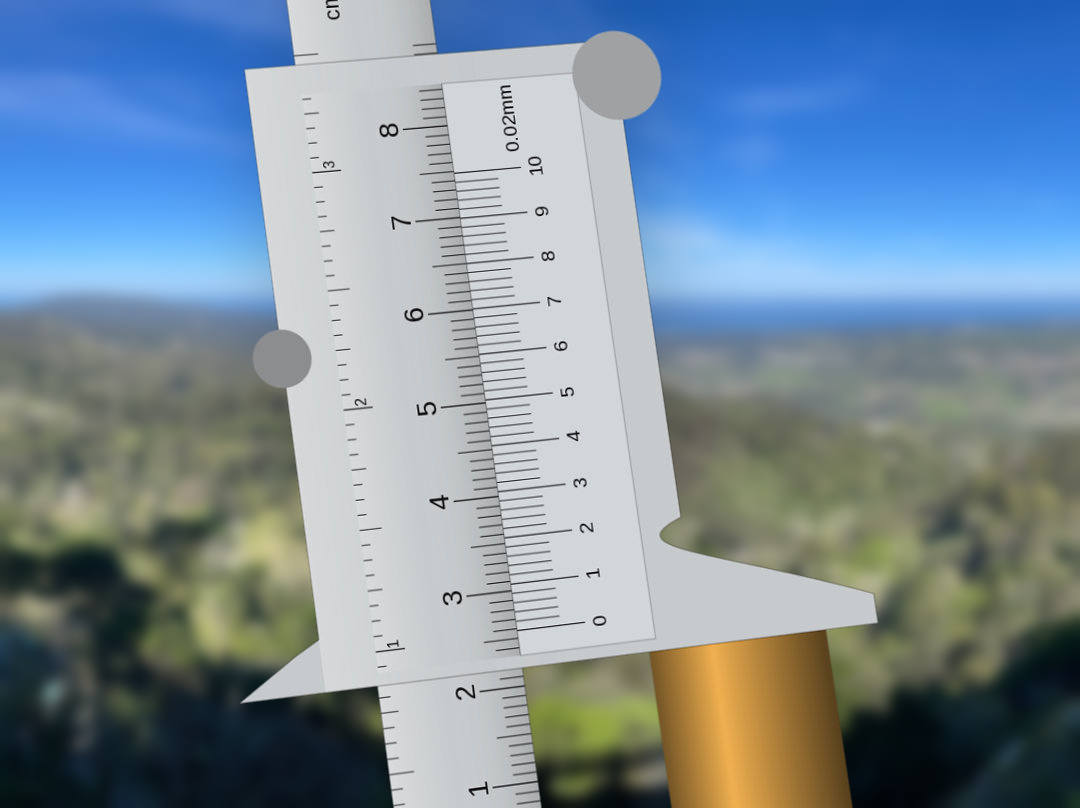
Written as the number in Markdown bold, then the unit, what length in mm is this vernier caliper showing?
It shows **25.8** mm
